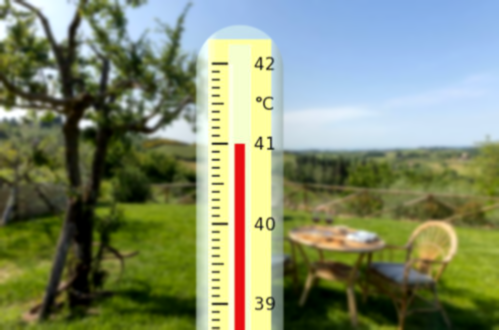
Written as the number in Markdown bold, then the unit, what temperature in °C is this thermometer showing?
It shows **41** °C
